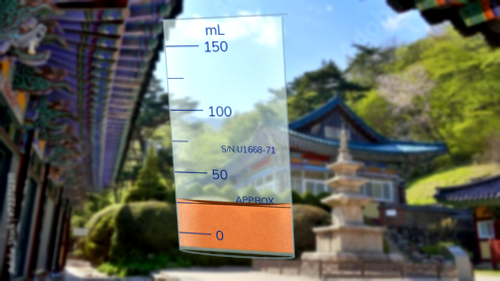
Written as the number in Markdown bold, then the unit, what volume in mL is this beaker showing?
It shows **25** mL
